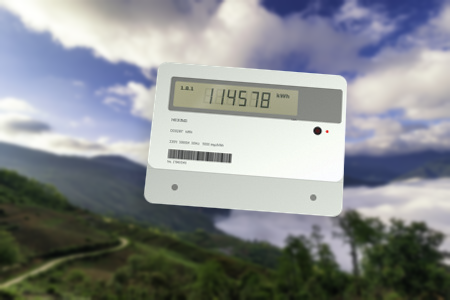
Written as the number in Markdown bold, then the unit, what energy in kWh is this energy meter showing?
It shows **114578** kWh
